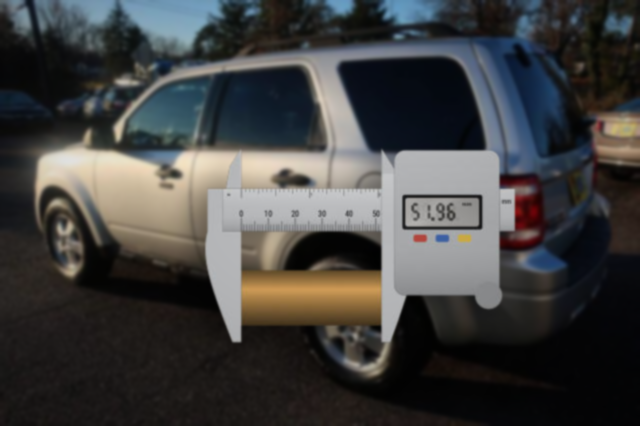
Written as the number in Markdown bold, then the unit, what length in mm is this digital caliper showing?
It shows **51.96** mm
